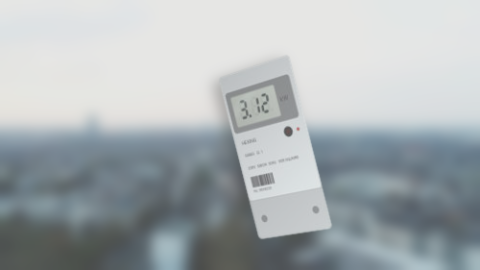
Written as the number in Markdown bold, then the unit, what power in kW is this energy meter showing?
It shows **3.12** kW
